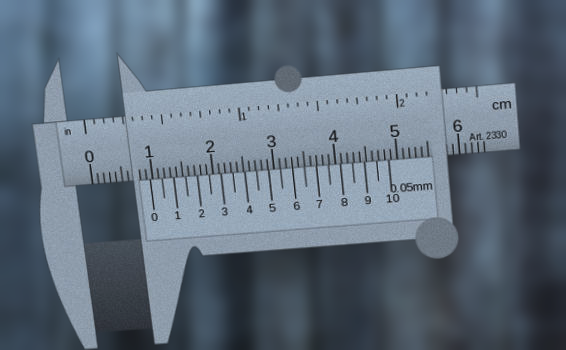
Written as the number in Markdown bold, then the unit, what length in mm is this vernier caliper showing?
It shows **9.6** mm
